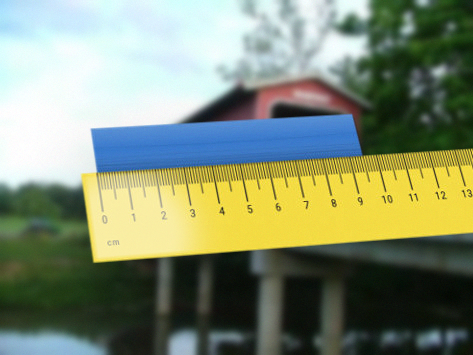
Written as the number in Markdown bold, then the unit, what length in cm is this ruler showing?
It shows **9.5** cm
